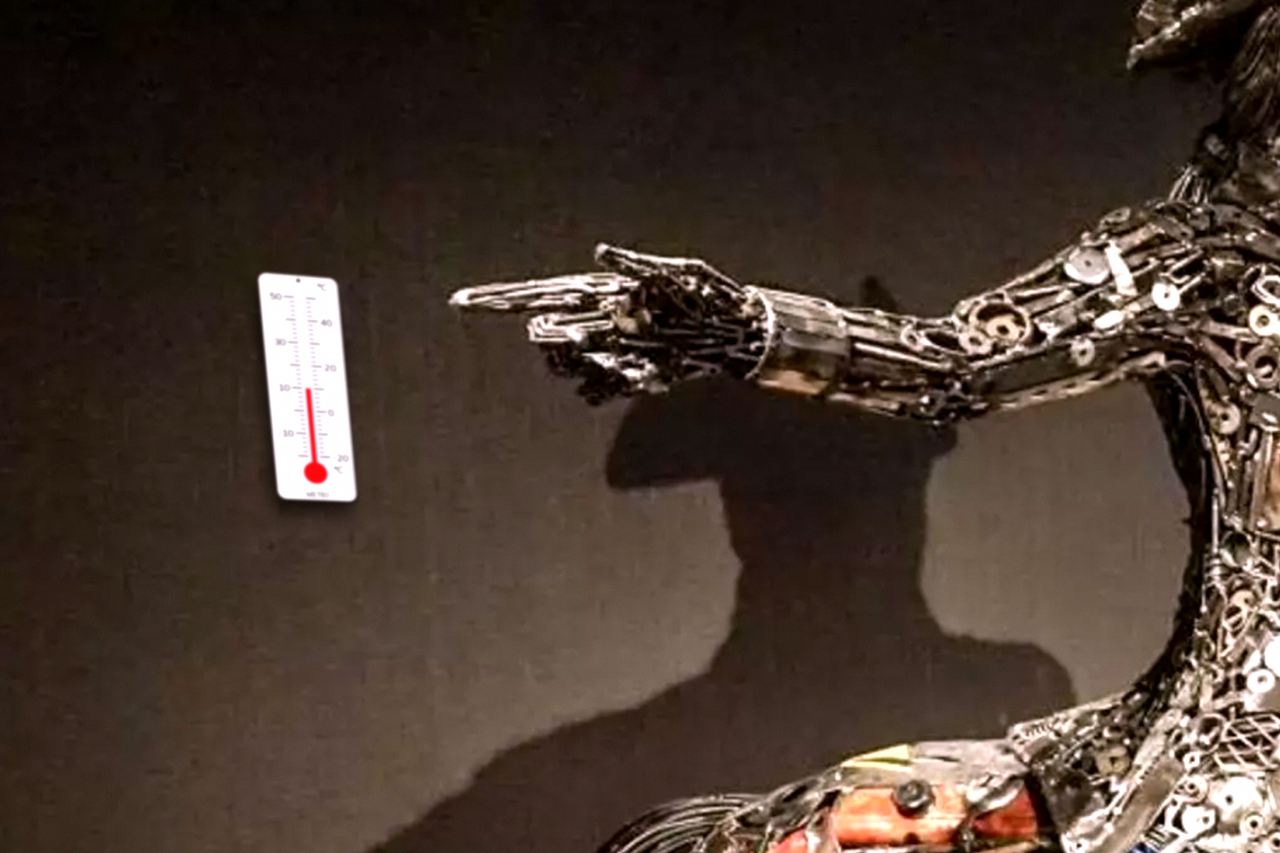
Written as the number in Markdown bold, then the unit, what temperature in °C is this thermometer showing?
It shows **10** °C
